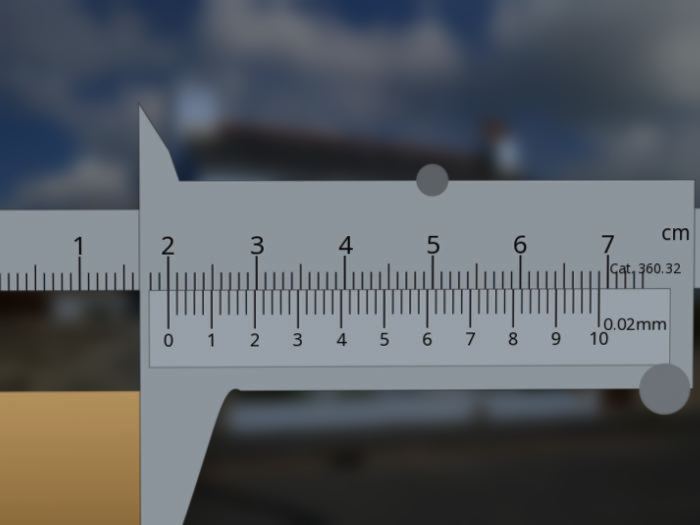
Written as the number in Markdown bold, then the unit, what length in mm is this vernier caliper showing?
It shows **20.0** mm
